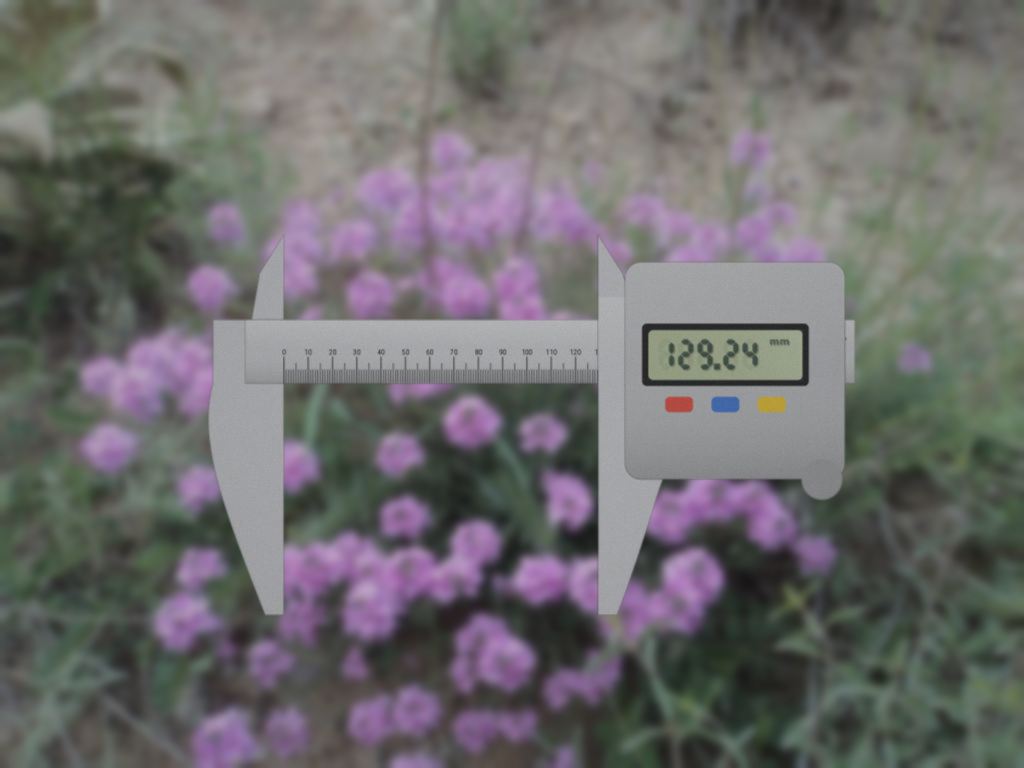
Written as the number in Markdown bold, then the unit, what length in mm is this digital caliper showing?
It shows **129.24** mm
